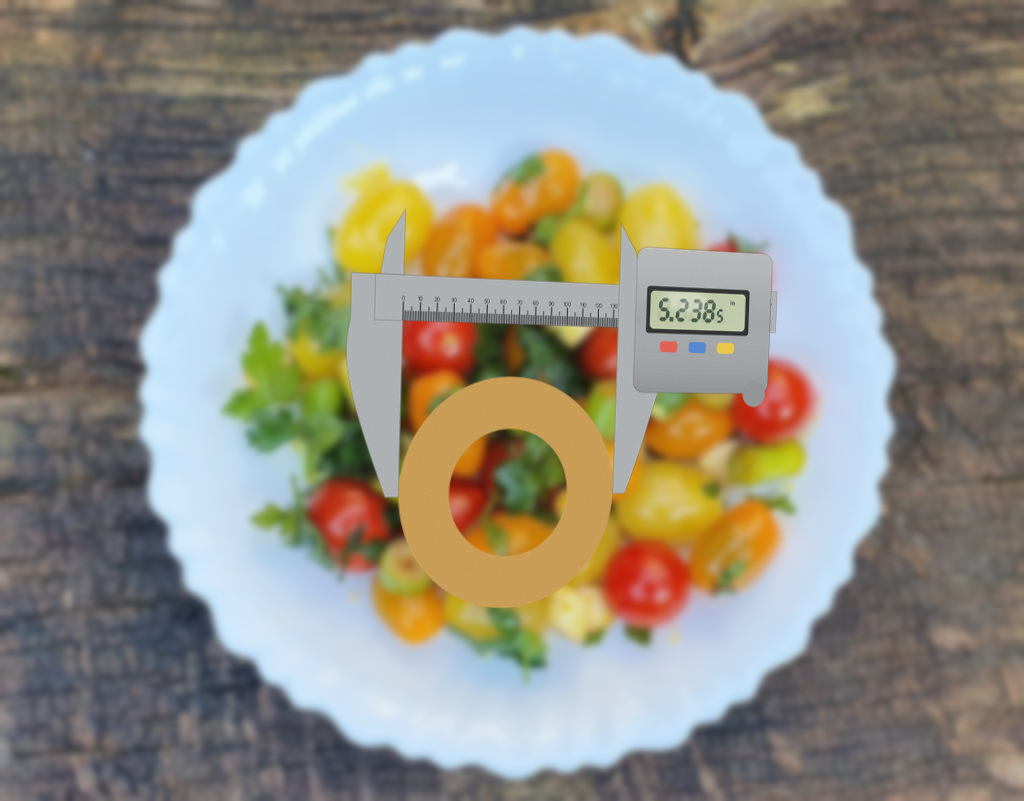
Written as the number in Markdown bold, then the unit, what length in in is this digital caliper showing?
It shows **5.2385** in
